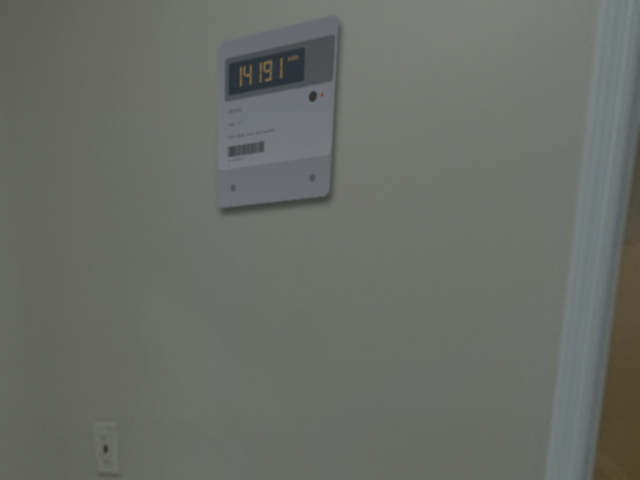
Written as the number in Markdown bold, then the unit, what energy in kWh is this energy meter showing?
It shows **14191** kWh
